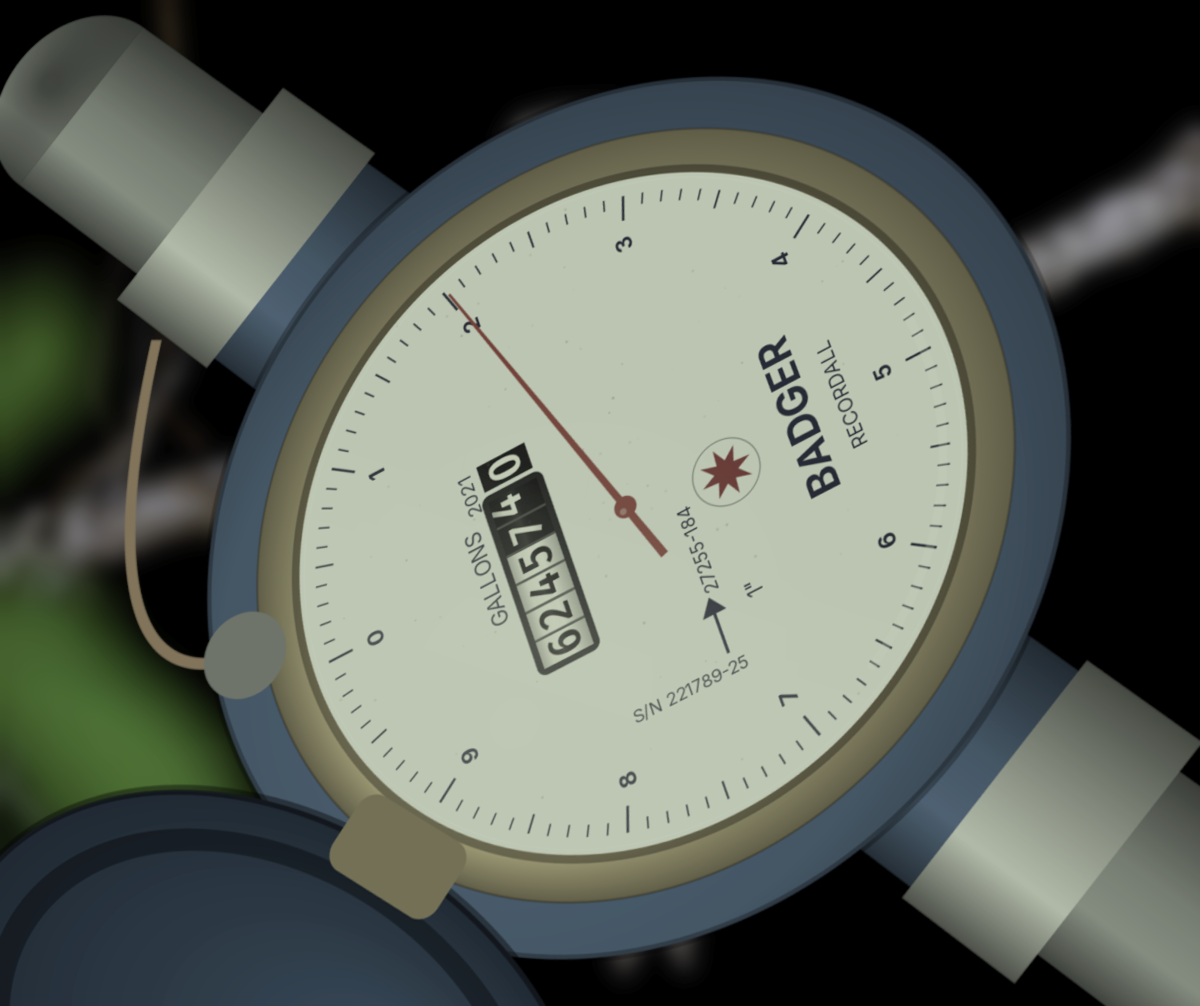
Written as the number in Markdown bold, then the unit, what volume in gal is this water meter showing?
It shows **6245742.0** gal
